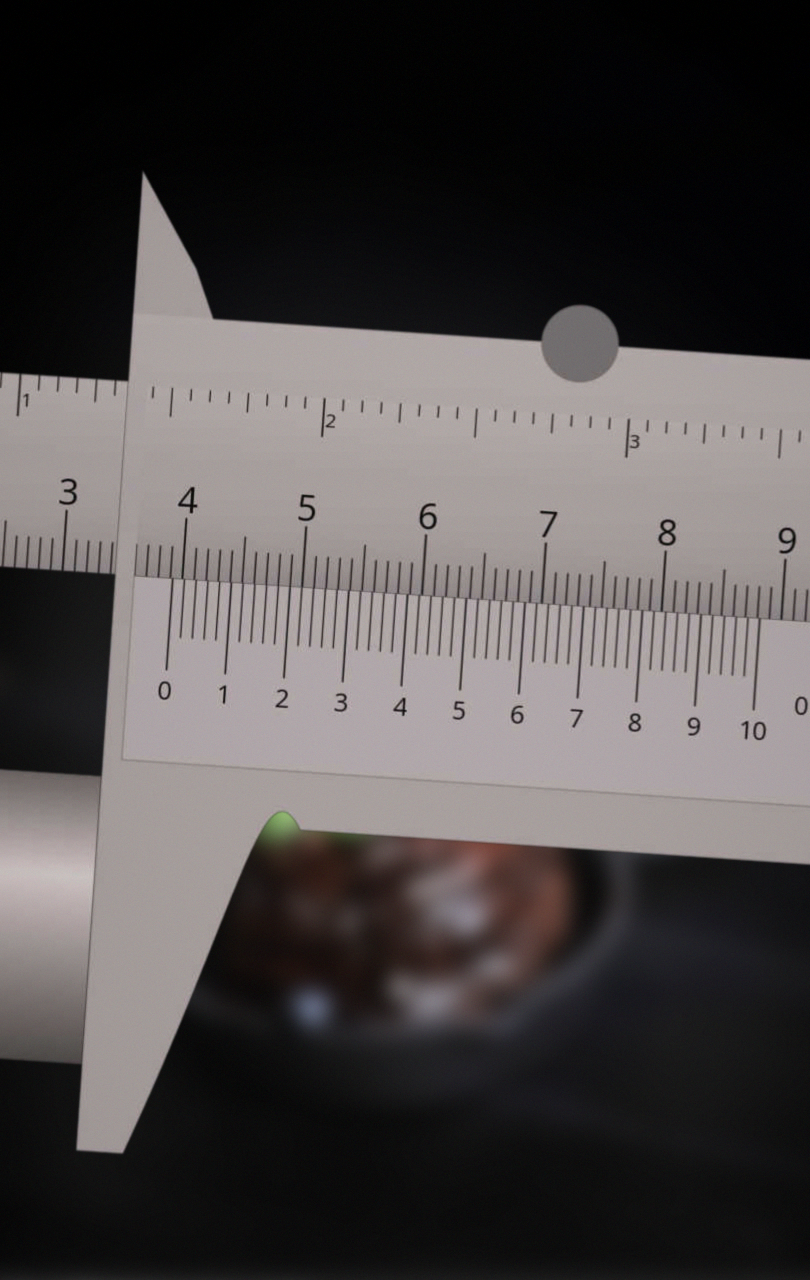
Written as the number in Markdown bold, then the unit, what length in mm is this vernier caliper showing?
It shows **39.2** mm
